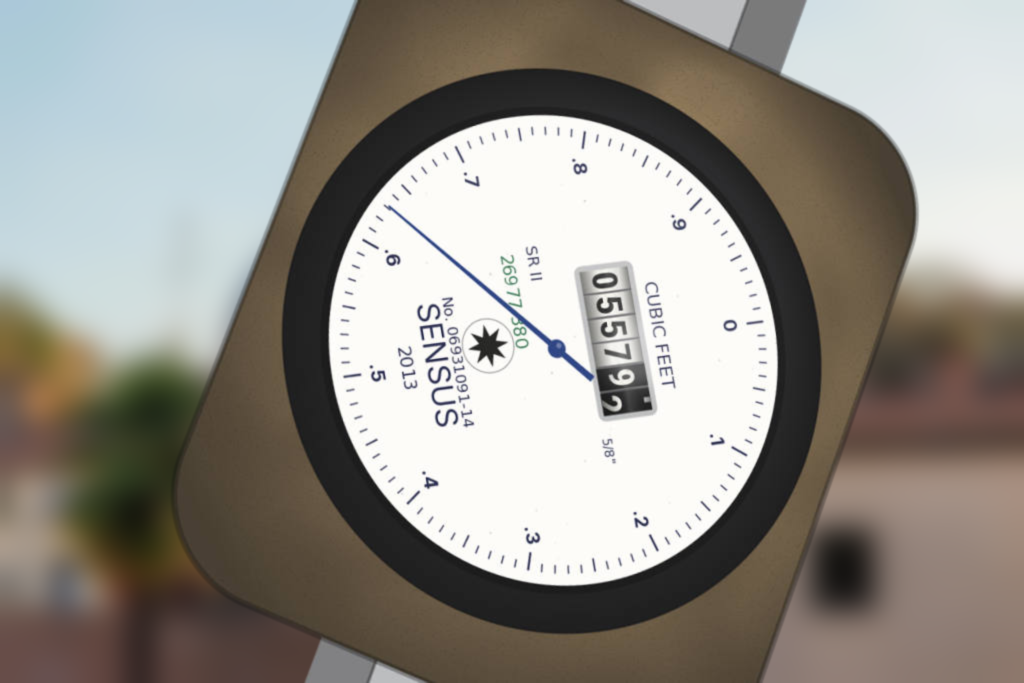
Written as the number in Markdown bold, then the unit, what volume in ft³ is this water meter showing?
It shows **55791.63** ft³
